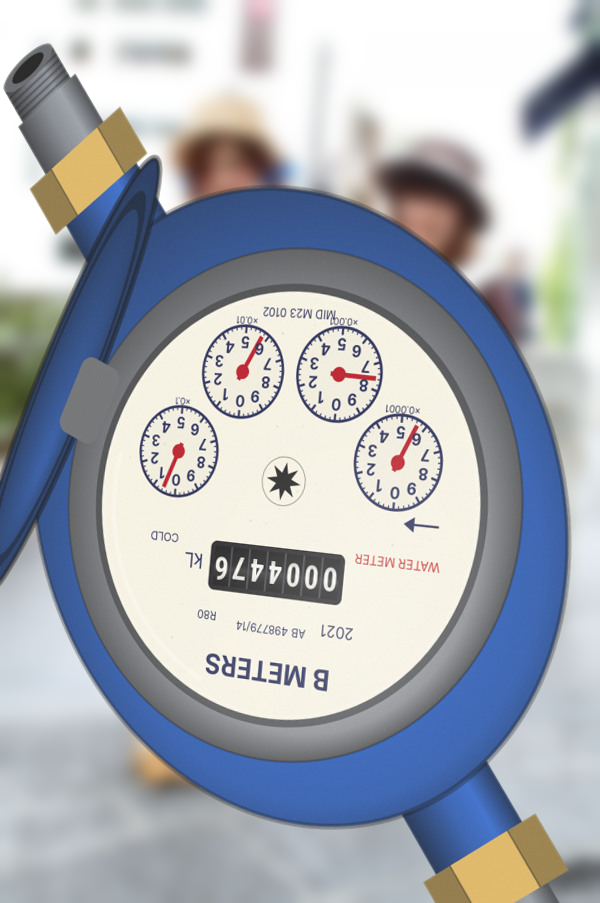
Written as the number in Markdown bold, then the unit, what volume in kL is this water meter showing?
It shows **4476.0575** kL
